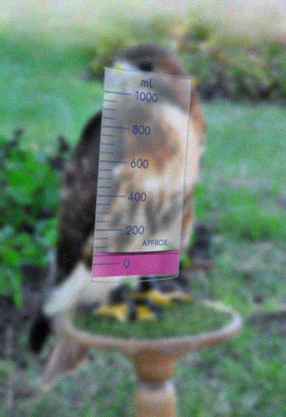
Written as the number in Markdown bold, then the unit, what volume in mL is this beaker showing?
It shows **50** mL
